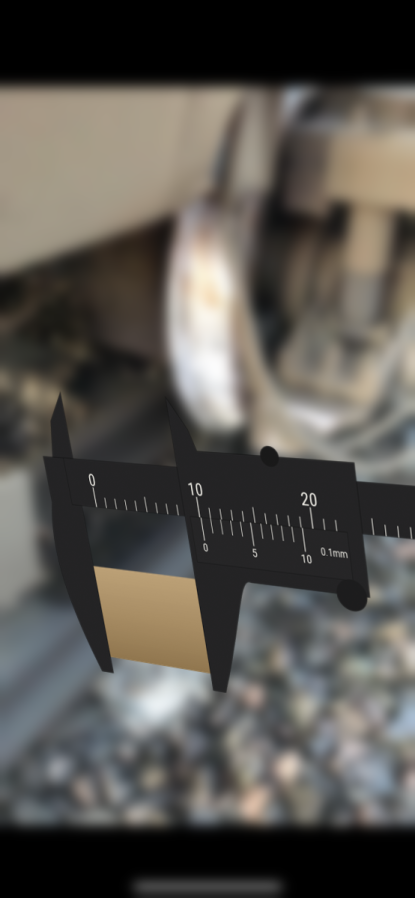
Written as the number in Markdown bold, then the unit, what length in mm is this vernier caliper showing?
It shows **10.1** mm
